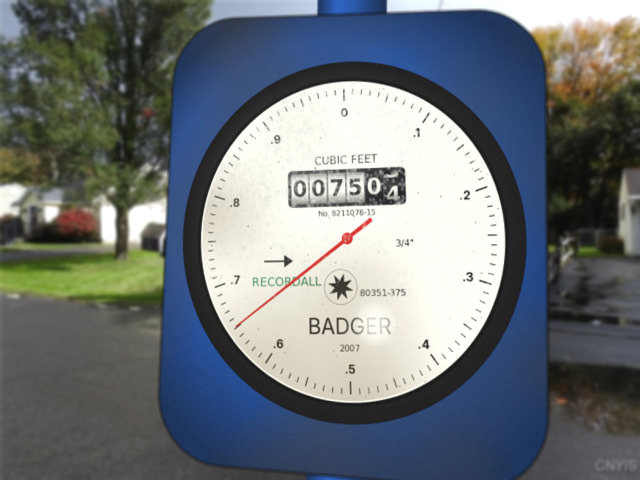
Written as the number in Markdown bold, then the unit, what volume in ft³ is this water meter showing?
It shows **7503.65** ft³
